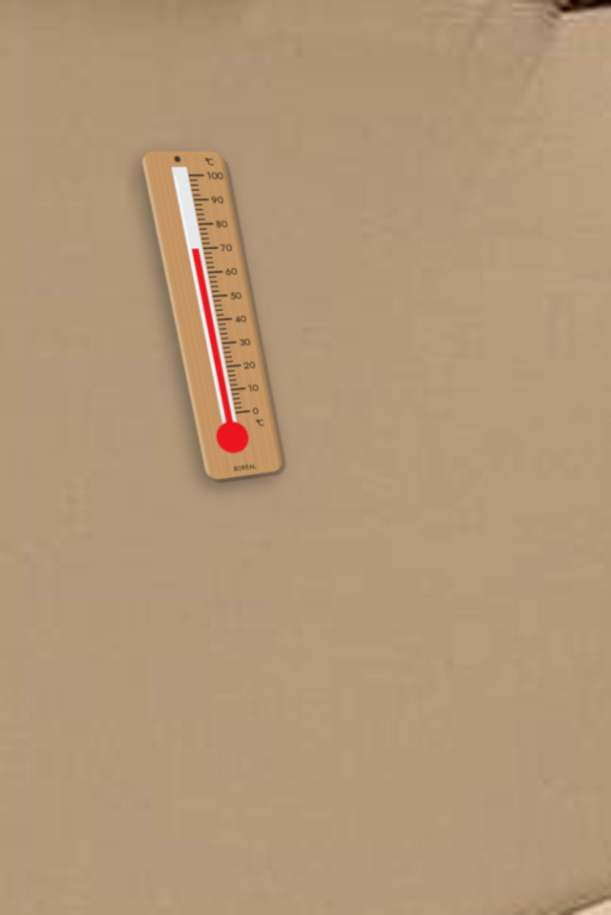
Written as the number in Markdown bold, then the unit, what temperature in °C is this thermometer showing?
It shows **70** °C
